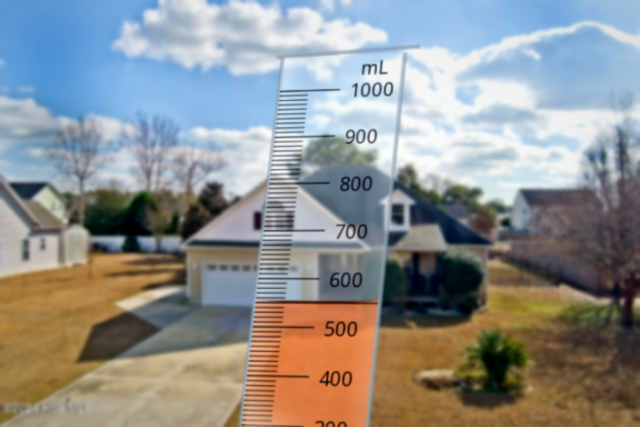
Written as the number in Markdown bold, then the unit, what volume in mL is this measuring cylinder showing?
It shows **550** mL
